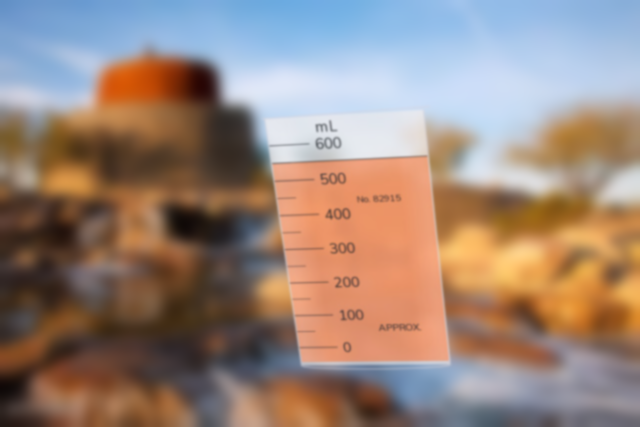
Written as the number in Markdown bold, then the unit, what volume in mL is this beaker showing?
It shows **550** mL
